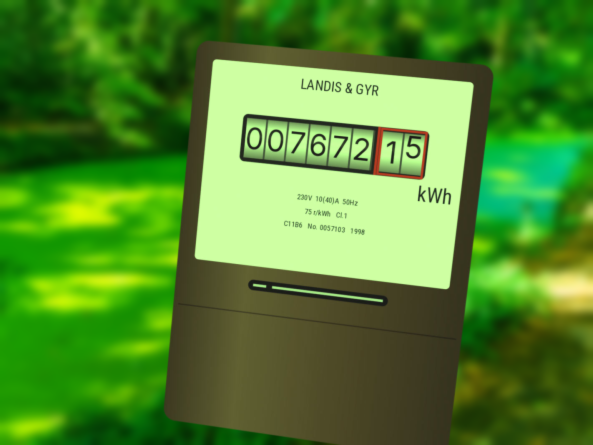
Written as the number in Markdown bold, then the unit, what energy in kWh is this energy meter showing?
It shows **7672.15** kWh
